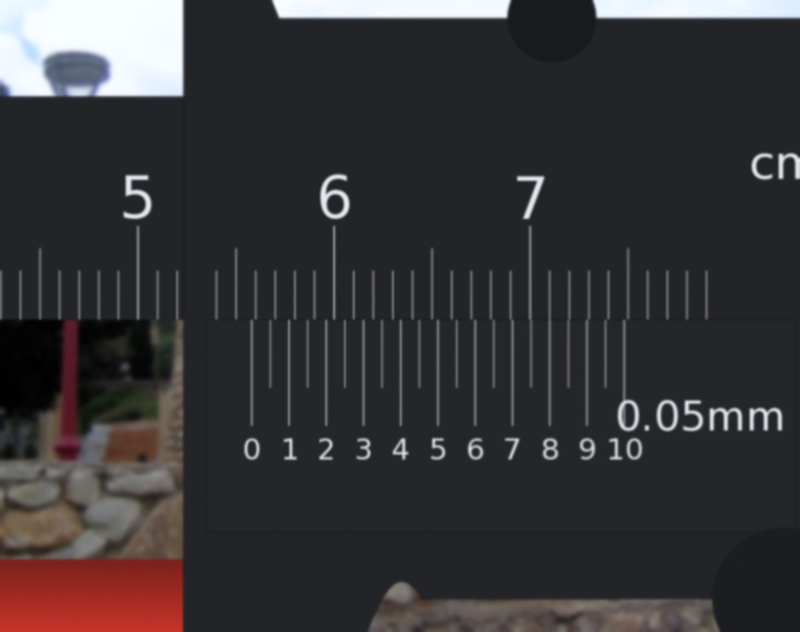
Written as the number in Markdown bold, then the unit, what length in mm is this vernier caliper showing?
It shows **55.8** mm
